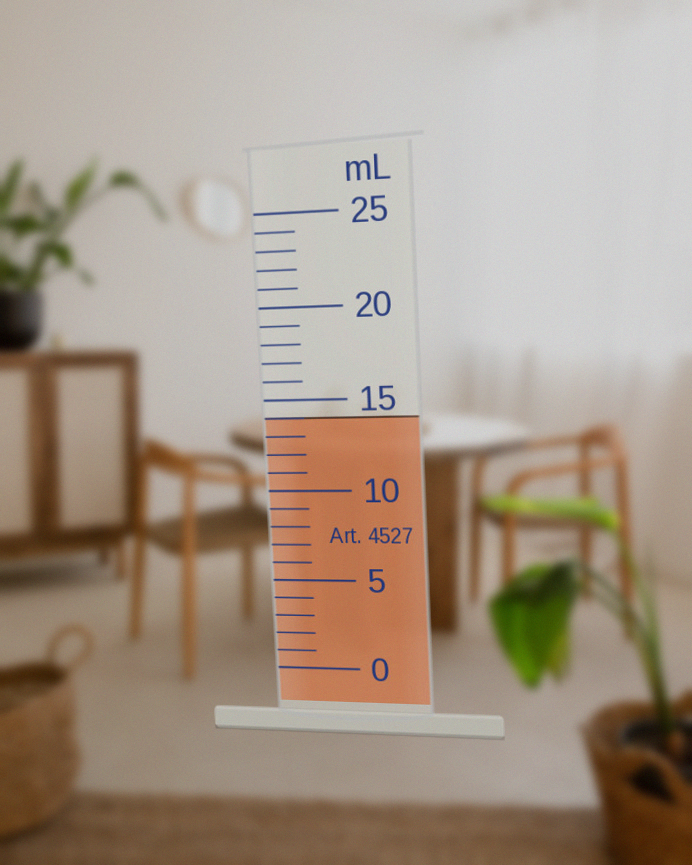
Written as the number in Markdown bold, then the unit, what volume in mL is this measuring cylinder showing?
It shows **14** mL
